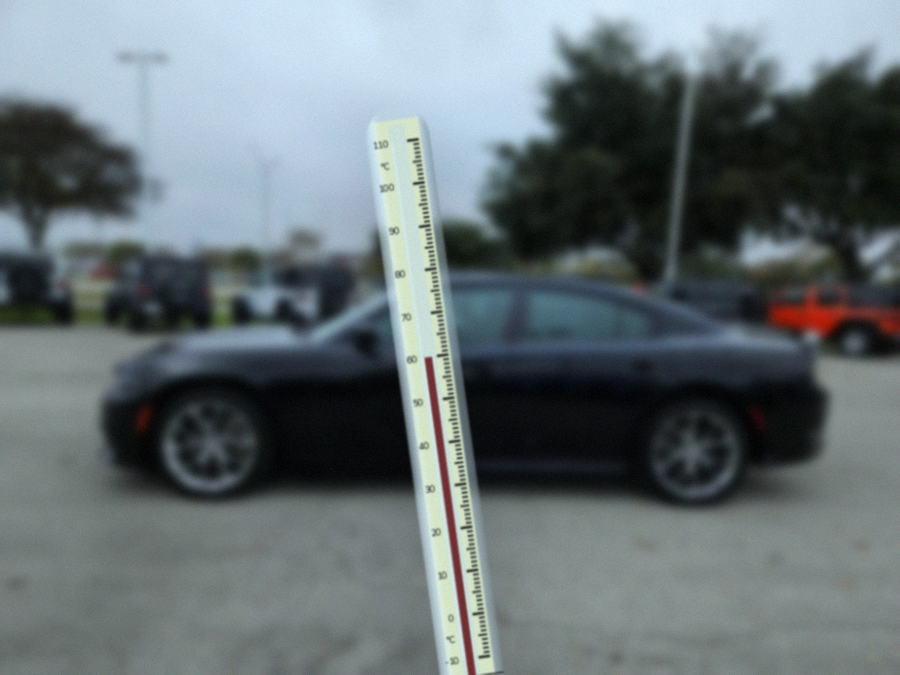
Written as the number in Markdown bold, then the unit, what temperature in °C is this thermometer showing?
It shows **60** °C
